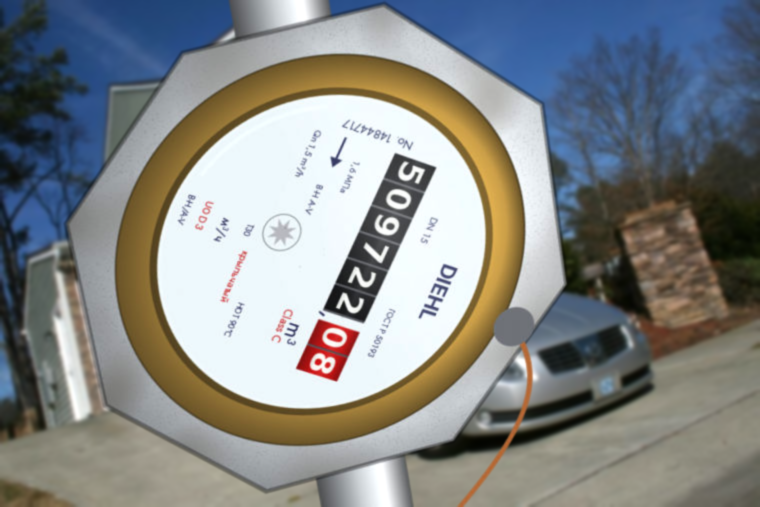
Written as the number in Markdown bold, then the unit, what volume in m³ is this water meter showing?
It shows **509722.08** m³
